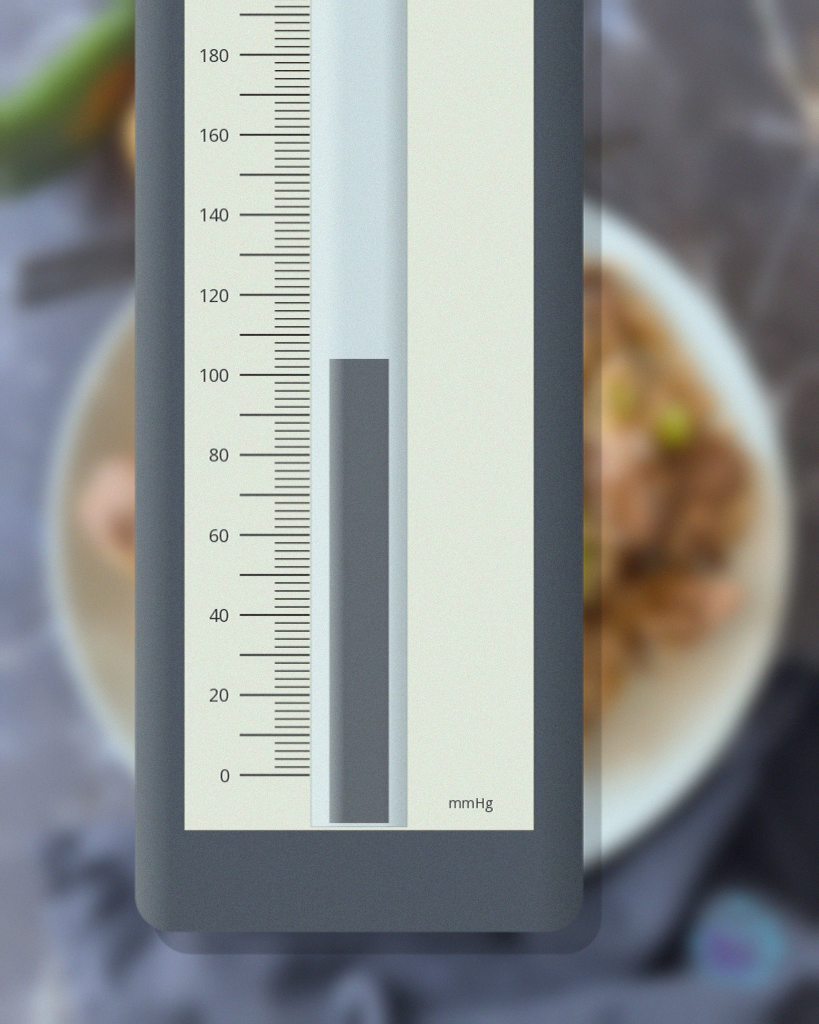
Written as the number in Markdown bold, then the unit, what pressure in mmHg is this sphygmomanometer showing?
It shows **104** mmHg
